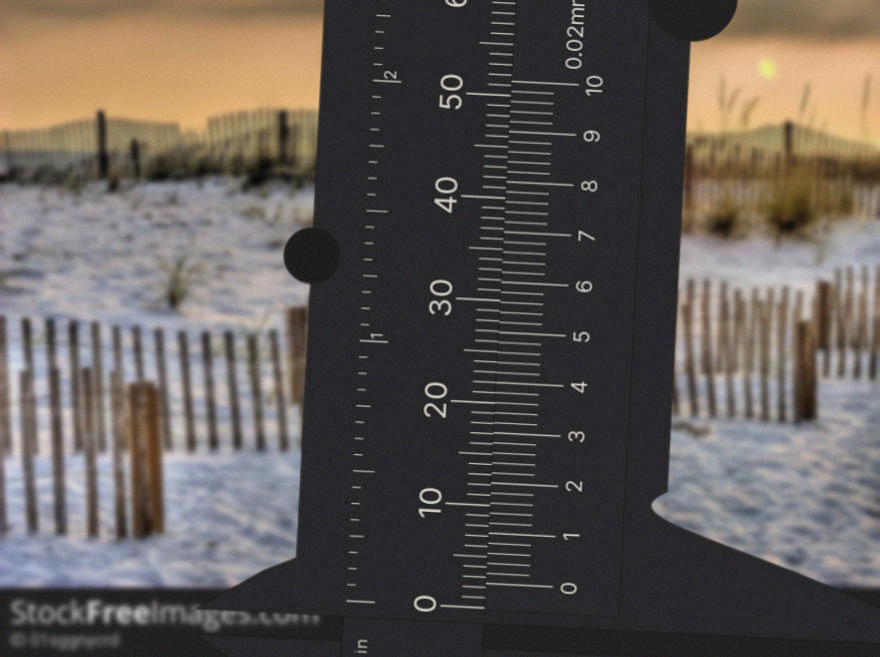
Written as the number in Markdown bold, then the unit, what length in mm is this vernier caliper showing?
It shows **2.4** mm
